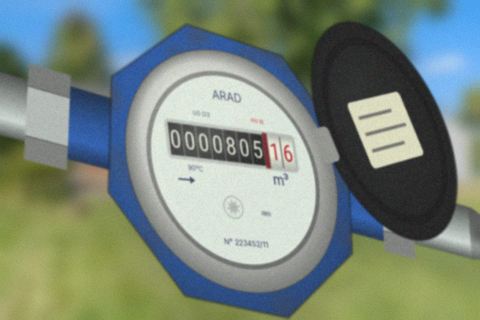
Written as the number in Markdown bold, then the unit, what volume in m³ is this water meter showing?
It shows **805.16** m³
